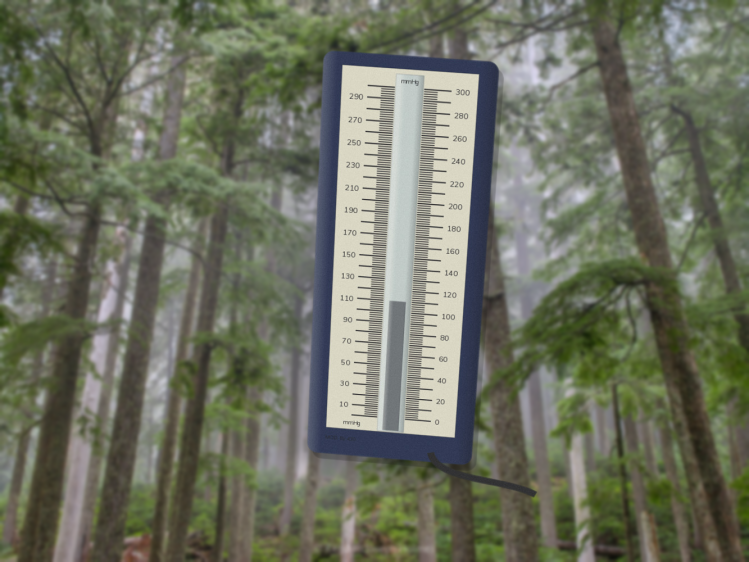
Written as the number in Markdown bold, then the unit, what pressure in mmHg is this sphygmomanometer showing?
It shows **110** mmHg
